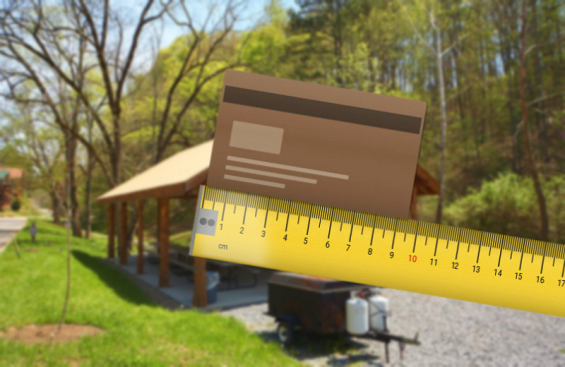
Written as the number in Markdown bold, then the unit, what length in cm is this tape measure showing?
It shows **9.5** cm
